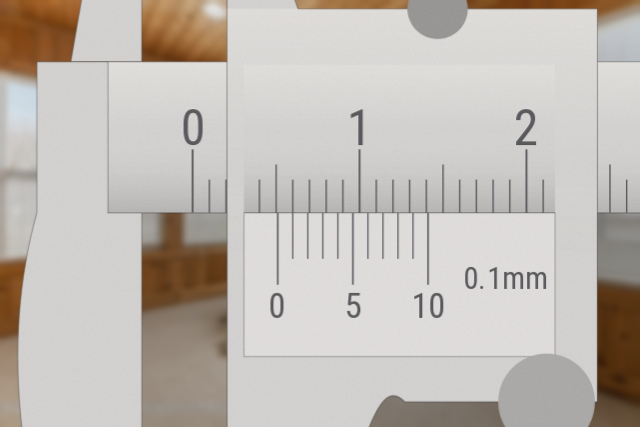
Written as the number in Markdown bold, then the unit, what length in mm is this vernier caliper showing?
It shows **5.1** mm
